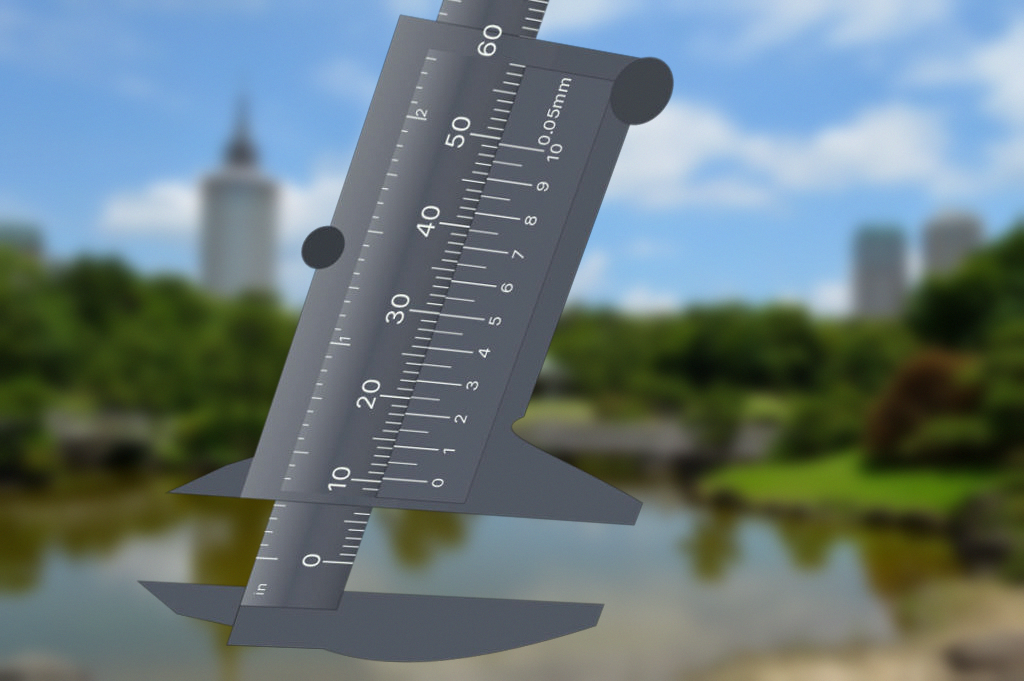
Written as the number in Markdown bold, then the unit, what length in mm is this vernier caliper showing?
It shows **10.4** mm
